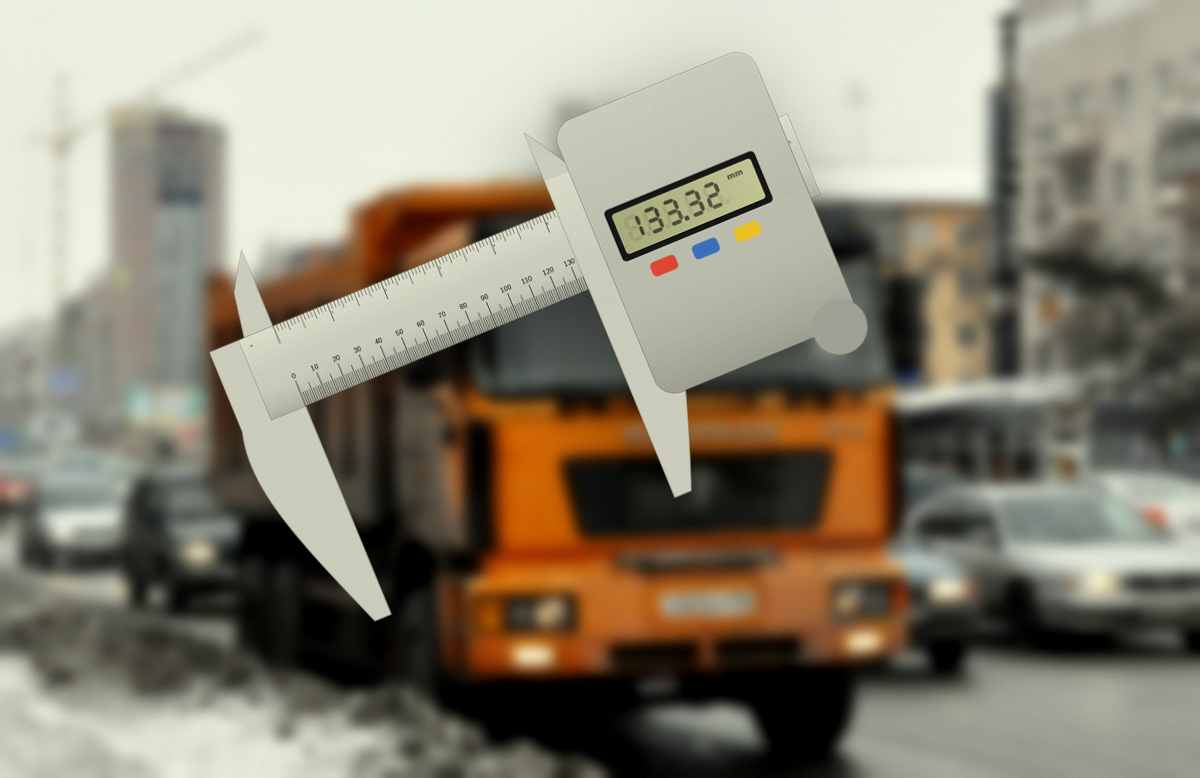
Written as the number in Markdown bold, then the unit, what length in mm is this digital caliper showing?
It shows **133.32** mm
